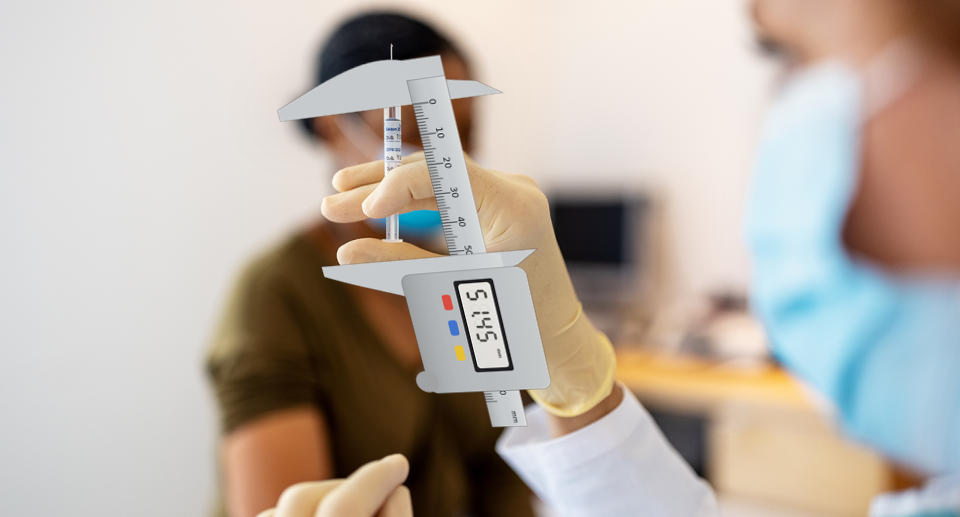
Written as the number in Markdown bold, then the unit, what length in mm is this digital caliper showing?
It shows **51.45** mm
